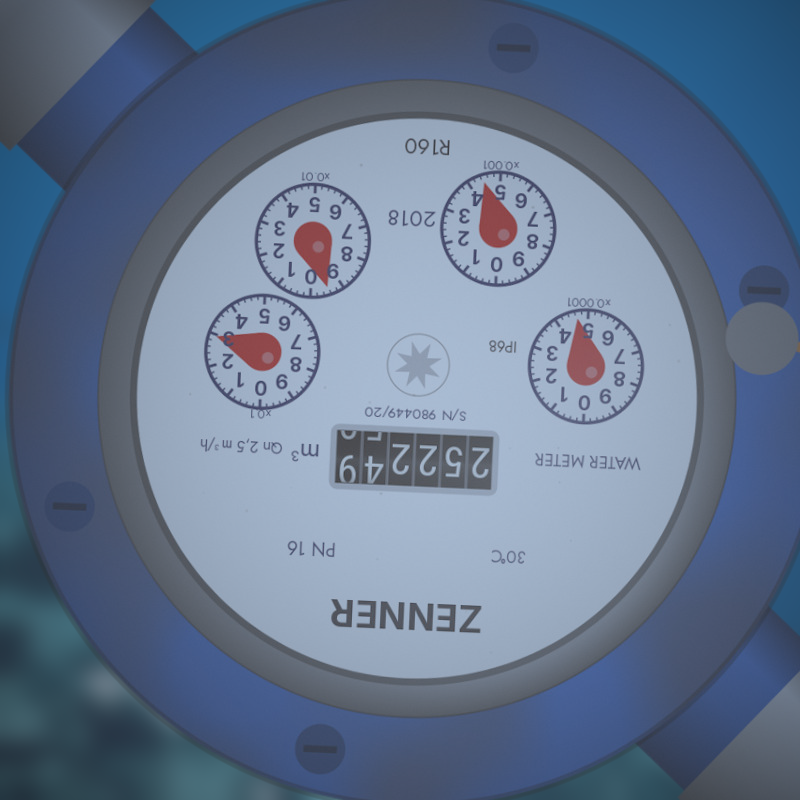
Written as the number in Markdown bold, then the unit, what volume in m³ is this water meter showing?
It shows **252249.2944** m³
